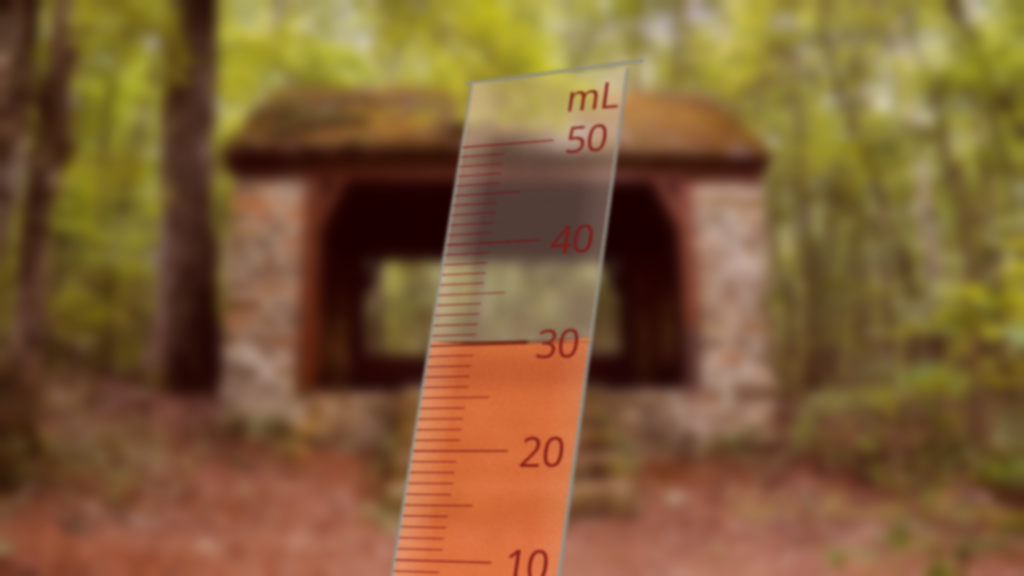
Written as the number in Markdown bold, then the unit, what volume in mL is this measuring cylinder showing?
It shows **30** mL
